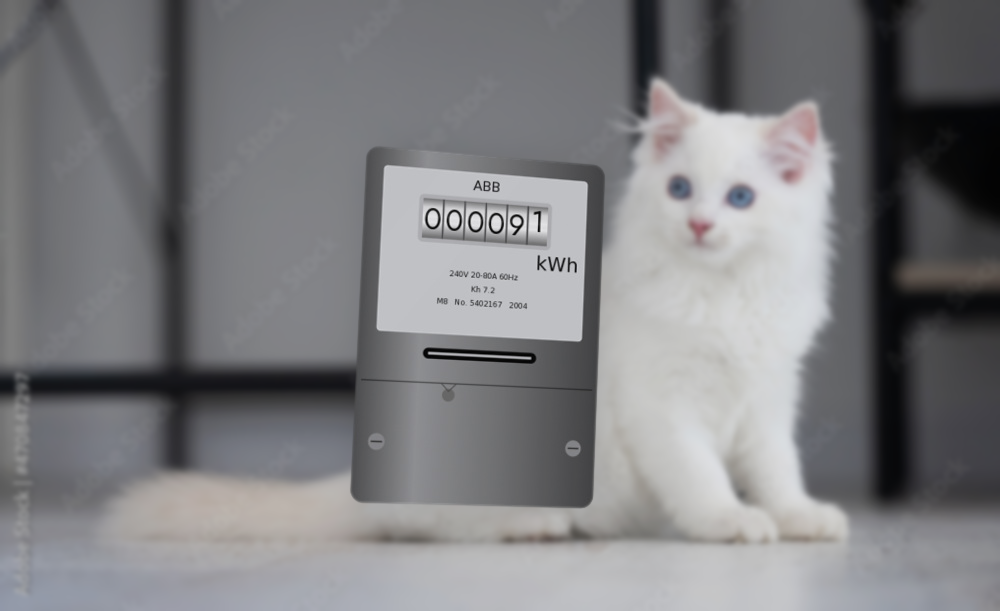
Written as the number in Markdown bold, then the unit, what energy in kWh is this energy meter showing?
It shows **91** kWh
